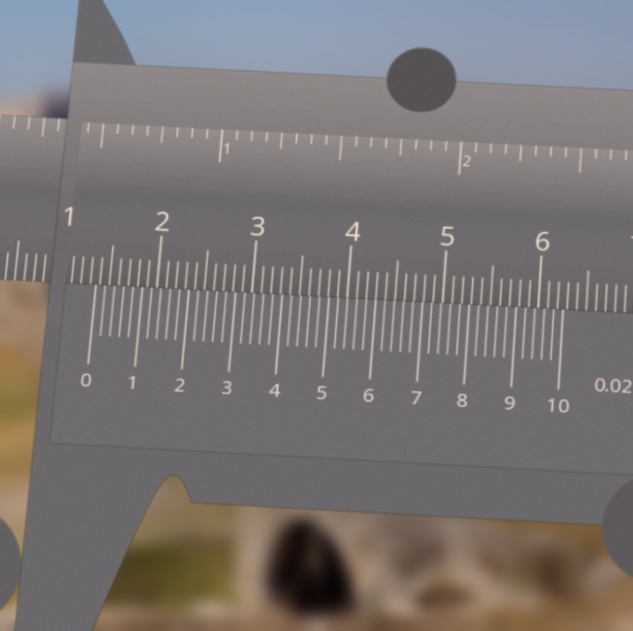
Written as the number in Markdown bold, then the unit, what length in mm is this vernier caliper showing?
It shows **13.6** mm
